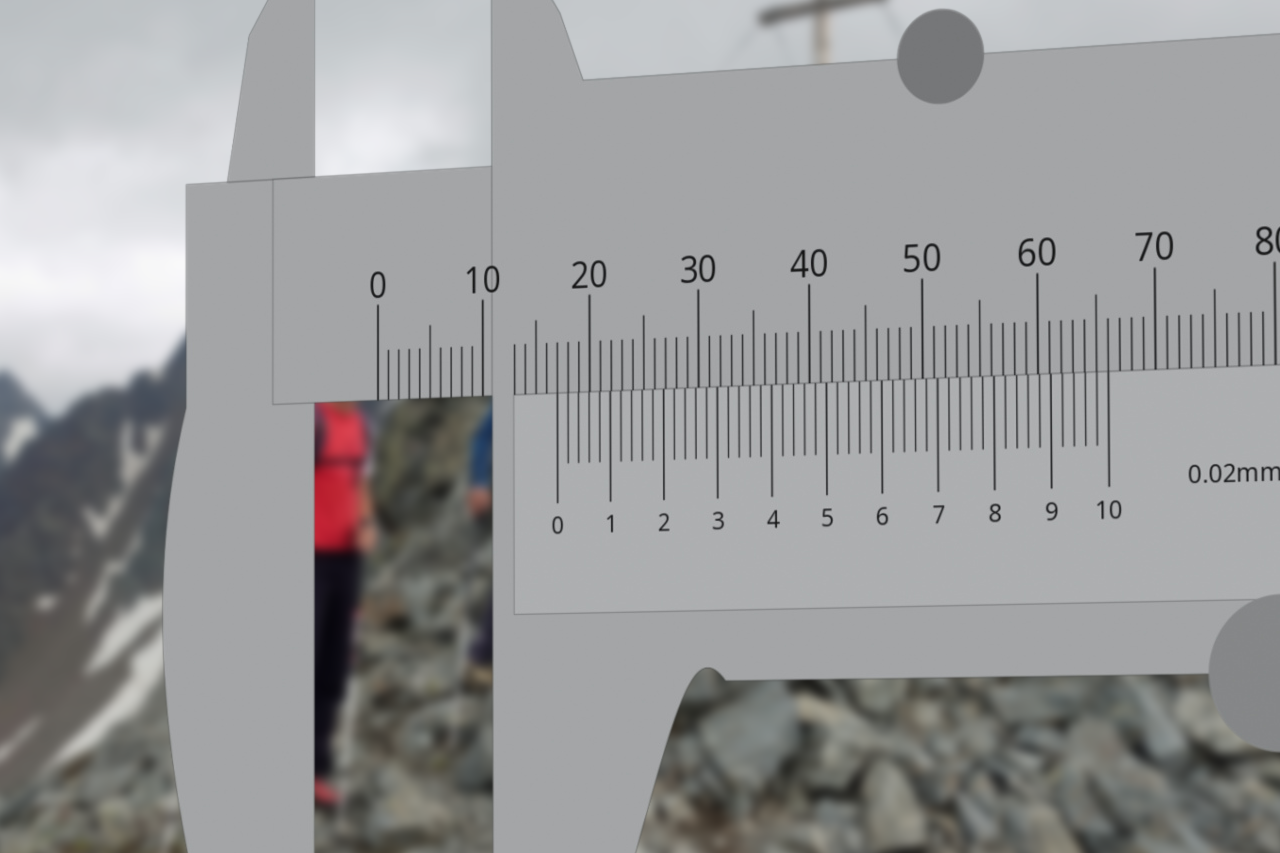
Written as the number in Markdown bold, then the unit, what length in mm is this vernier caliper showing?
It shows **17.0** mm
